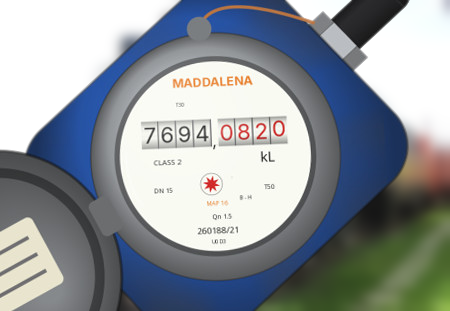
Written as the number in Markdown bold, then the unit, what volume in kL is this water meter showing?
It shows **7694.0820** kL
